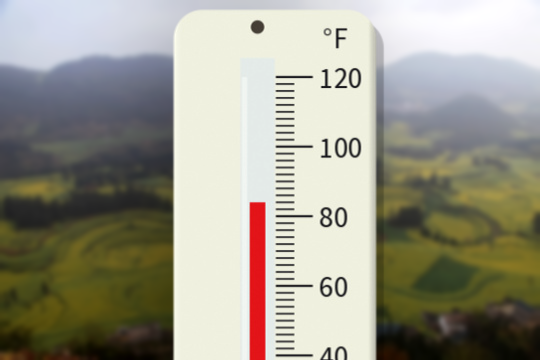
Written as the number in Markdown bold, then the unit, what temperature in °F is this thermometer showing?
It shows **84** °F
